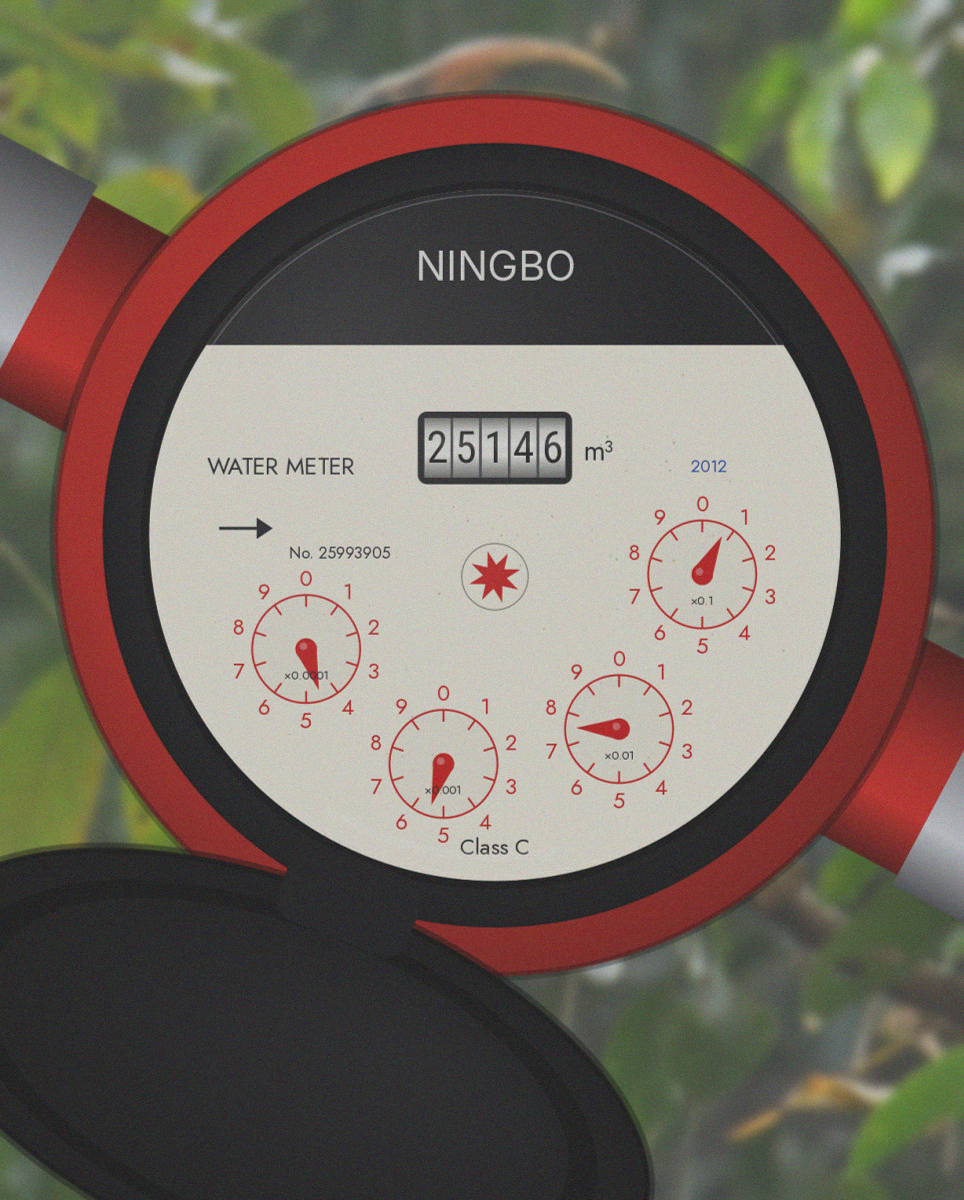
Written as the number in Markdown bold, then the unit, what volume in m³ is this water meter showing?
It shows **25146.0754** m³
